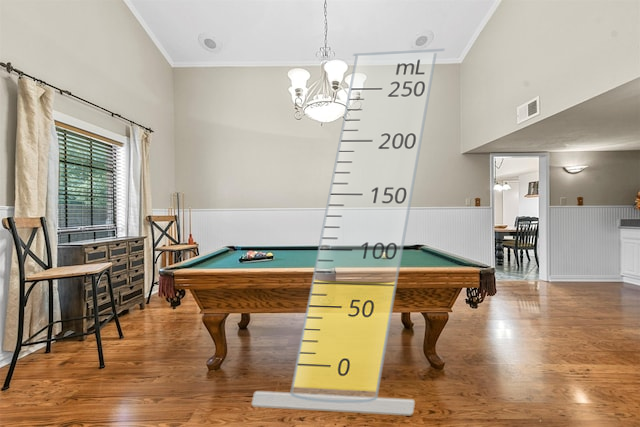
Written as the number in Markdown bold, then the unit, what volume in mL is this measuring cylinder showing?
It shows **70** mL
